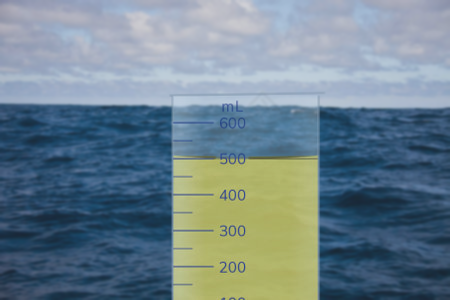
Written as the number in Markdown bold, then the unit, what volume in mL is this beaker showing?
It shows **500** mL
